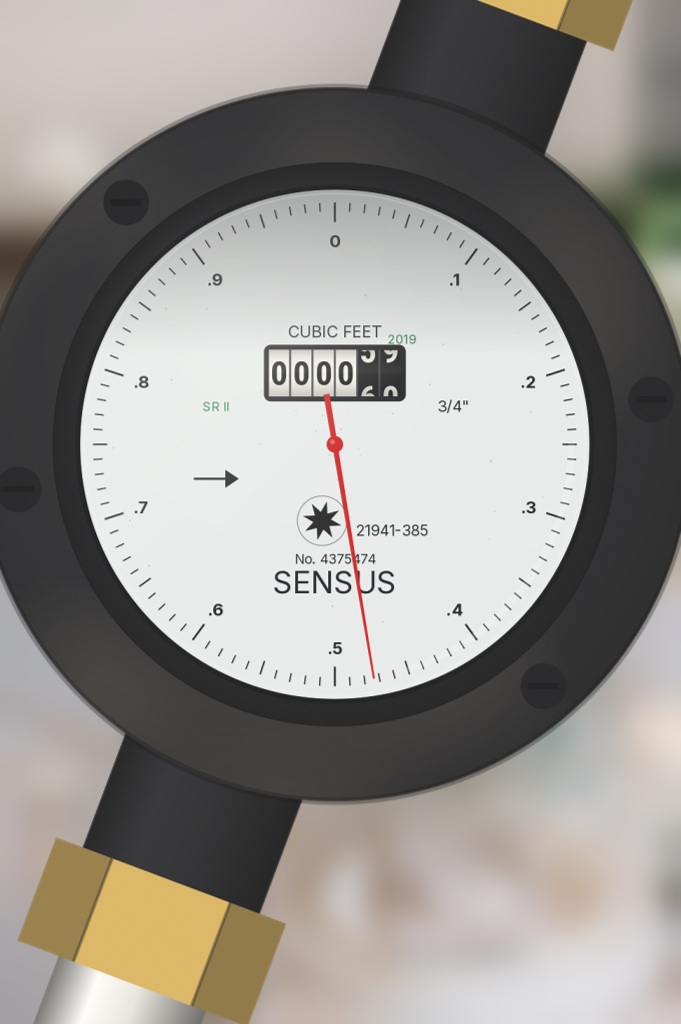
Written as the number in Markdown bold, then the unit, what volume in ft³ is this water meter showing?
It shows **59.47** ft³
